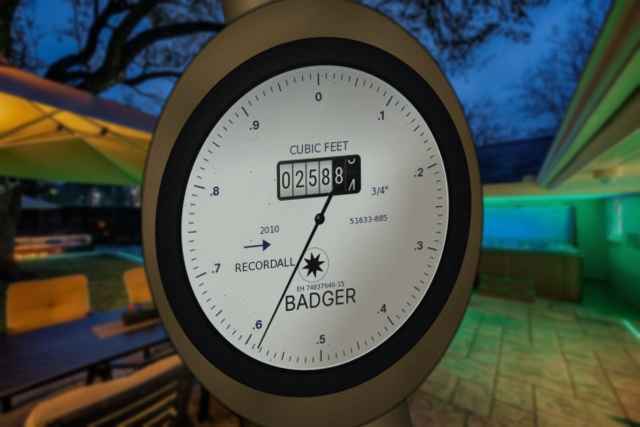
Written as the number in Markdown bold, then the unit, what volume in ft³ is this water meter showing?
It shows **25883.58** ft³
